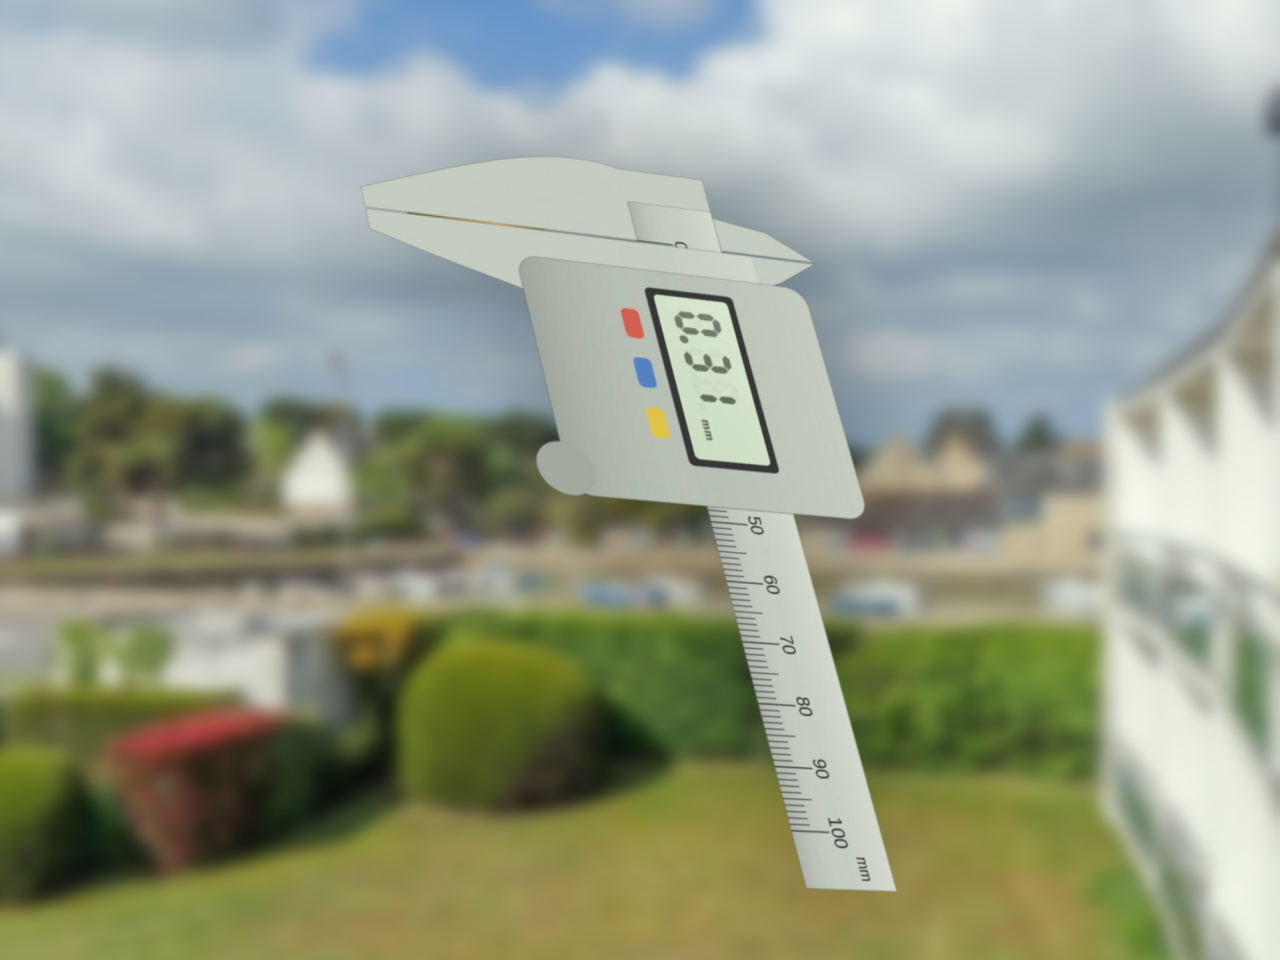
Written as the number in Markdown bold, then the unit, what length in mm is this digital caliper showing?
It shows **0.31** mm
